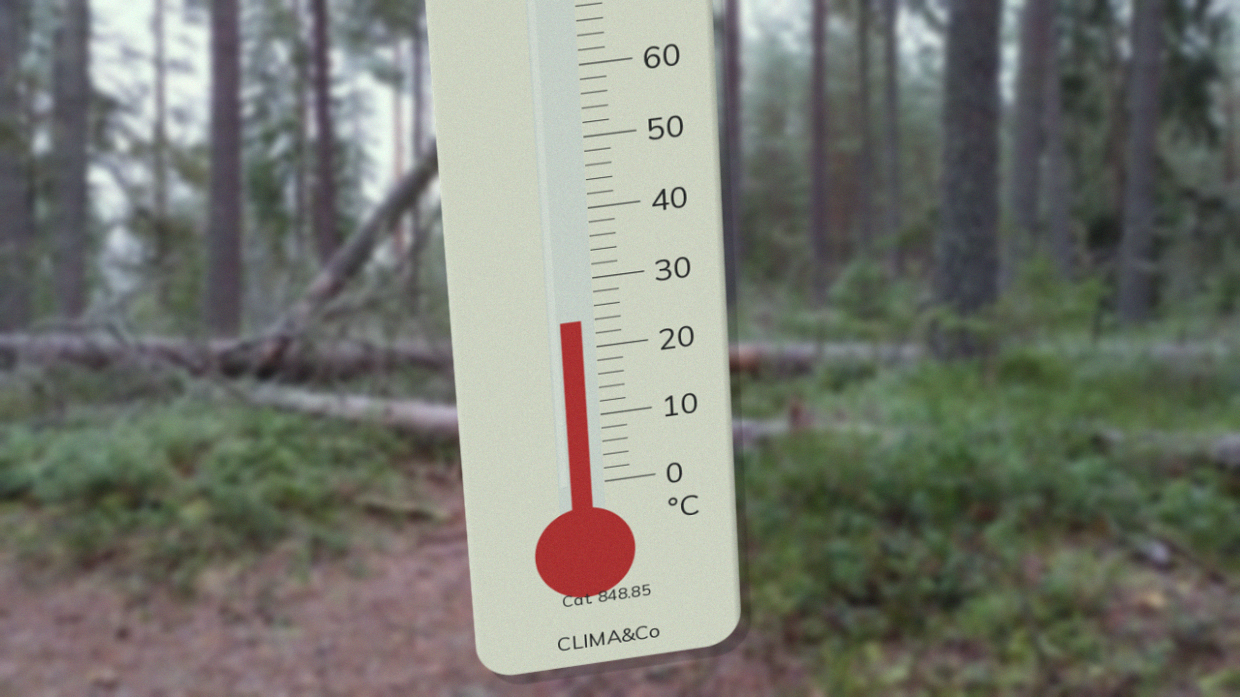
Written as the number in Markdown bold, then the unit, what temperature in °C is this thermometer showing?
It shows **24** °C
